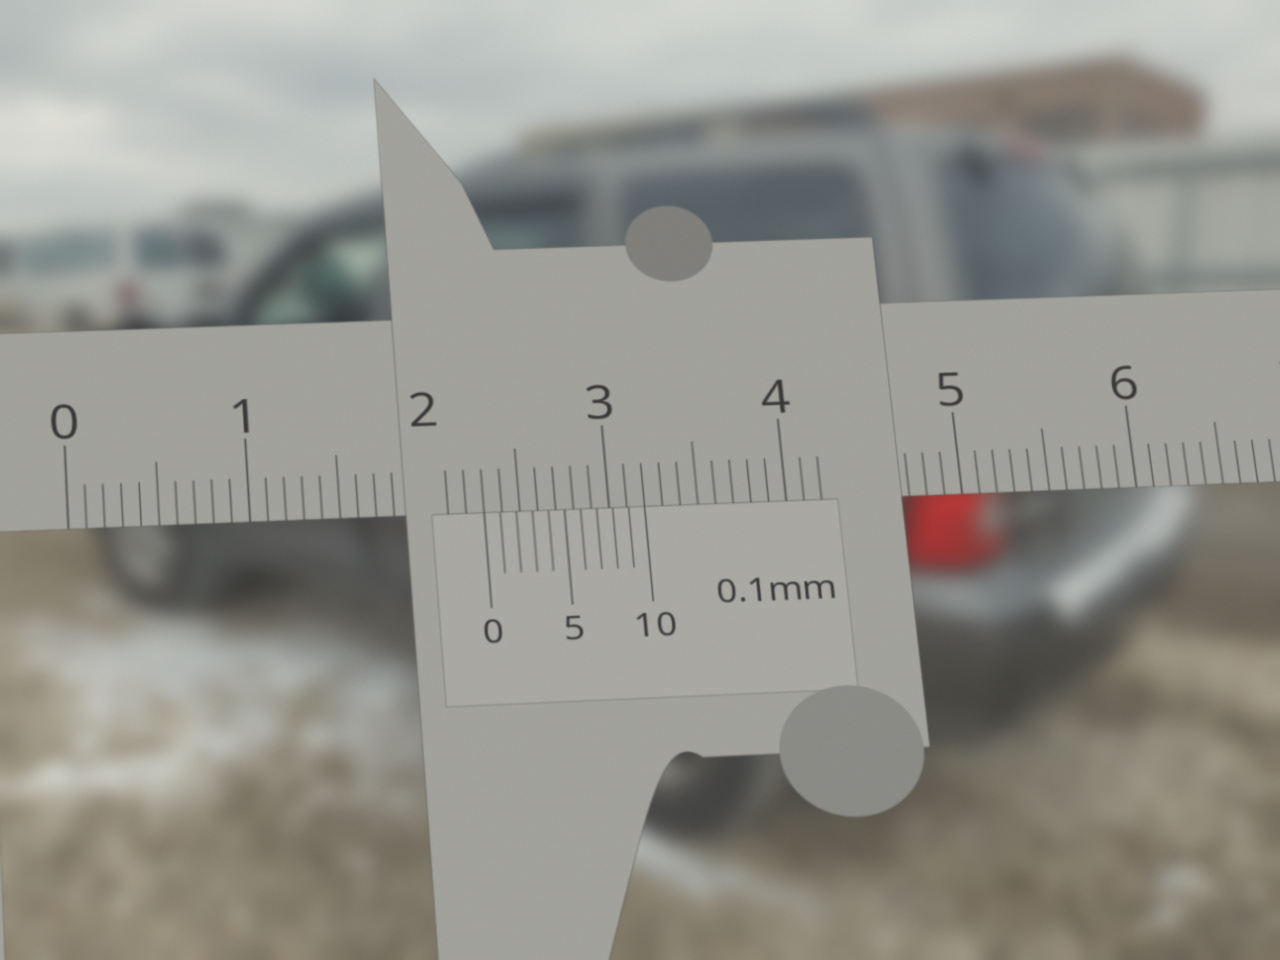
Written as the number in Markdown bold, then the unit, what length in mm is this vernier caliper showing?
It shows **23.0** mm
